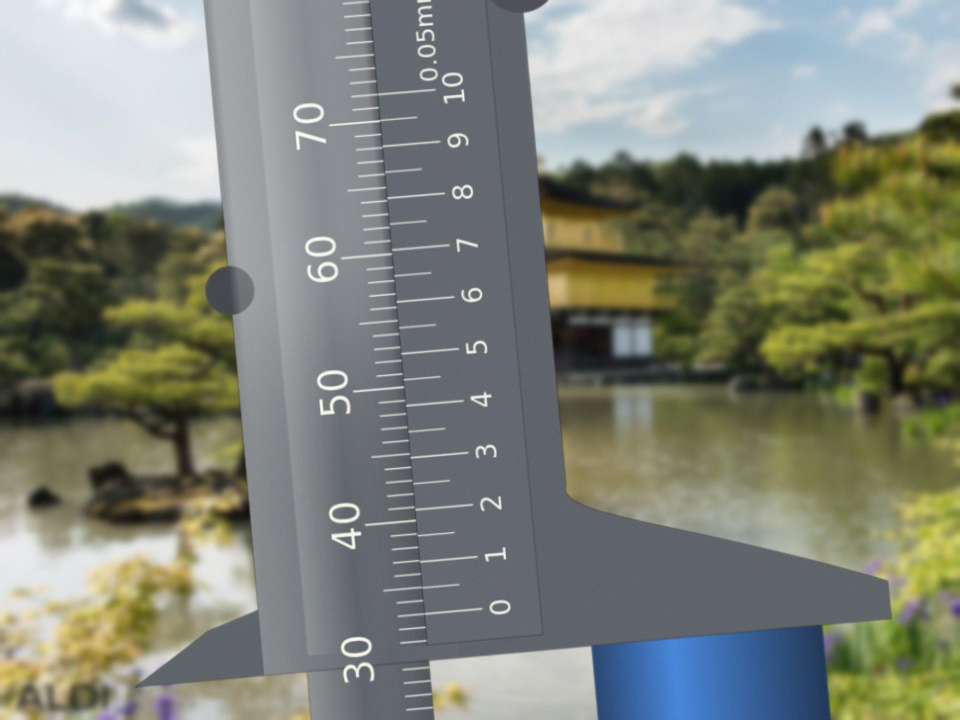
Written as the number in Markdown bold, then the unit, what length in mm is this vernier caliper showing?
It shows **33.0** mm
